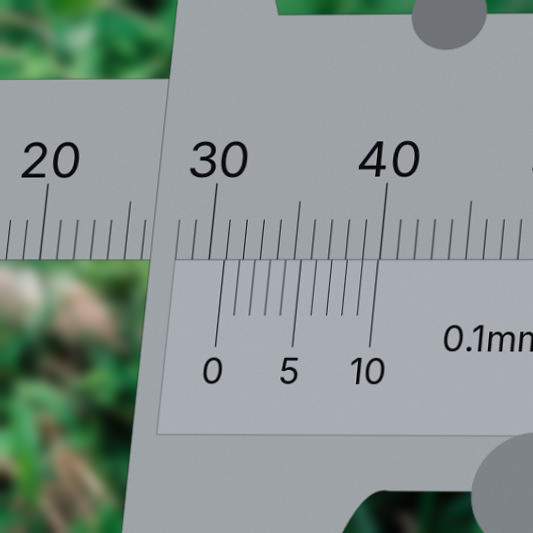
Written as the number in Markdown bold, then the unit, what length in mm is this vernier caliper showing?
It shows **30.9** mm
